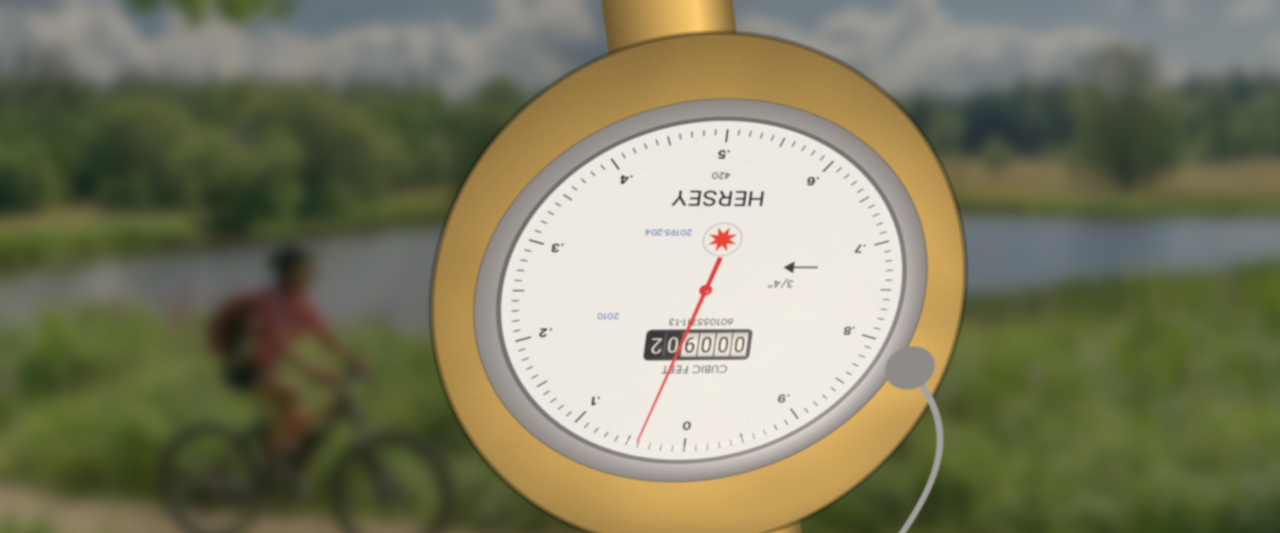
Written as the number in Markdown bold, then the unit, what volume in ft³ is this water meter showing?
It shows **902.04** ft³
